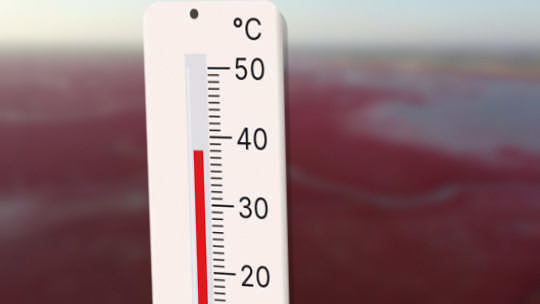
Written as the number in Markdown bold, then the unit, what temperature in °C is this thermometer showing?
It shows **38** °C
